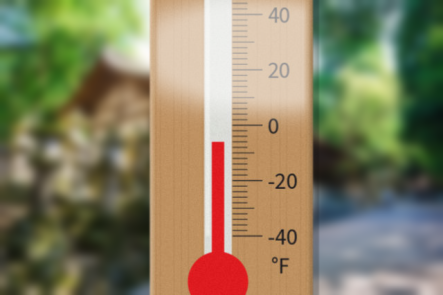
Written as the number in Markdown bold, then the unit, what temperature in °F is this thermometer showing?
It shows **-6** °F
